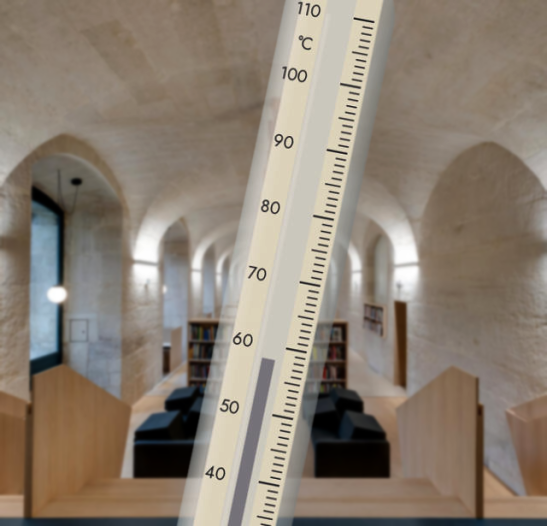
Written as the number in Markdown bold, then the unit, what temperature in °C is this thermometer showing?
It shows **58** °C
